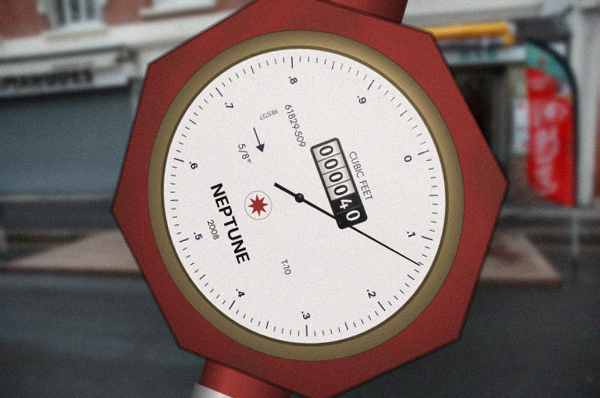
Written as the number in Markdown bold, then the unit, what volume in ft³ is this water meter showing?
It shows **40.13** ft³
